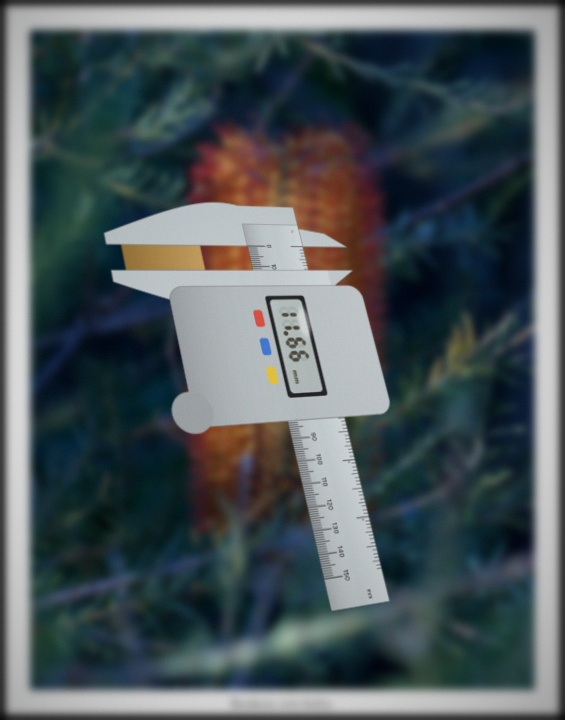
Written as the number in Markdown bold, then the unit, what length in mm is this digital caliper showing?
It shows **11.66** mm
